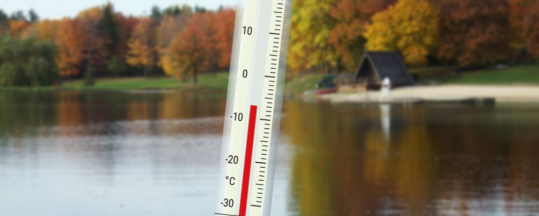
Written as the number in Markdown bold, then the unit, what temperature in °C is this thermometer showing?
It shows **-7** °C
